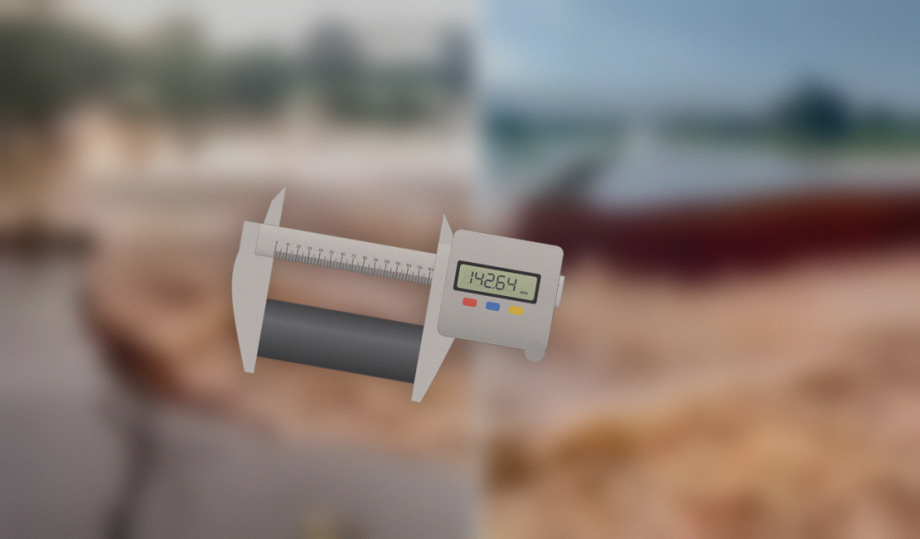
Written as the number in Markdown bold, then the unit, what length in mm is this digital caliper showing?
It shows **142.64** mm
